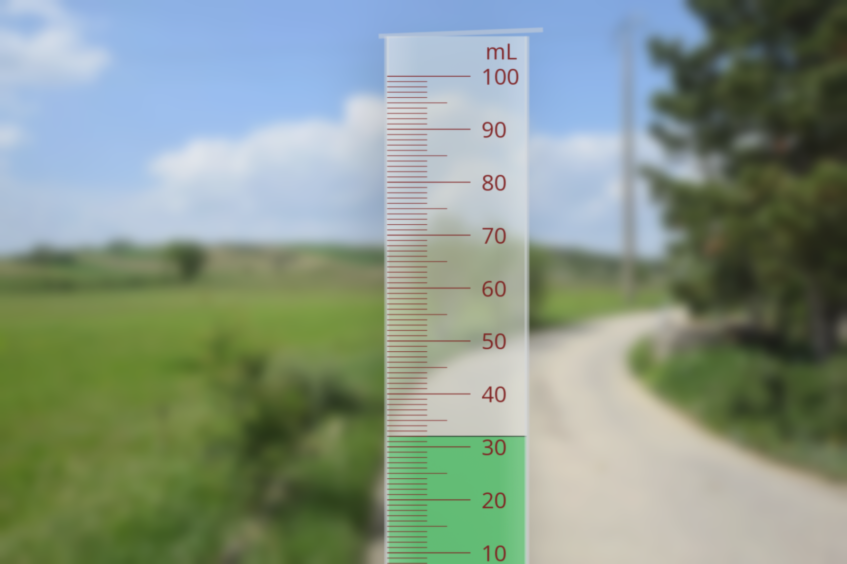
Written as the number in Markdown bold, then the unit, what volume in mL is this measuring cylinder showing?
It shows **32** mL
